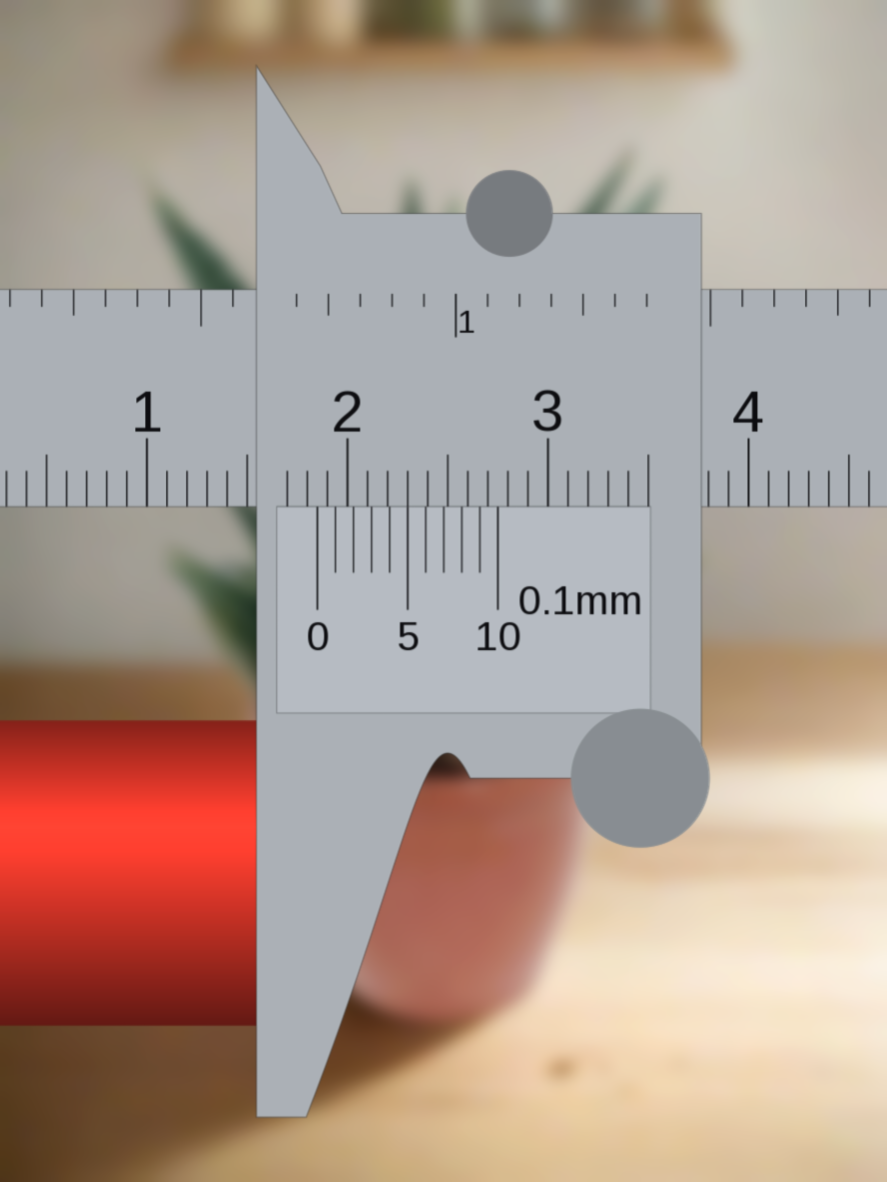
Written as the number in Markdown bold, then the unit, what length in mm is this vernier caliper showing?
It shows **18.5** mm
